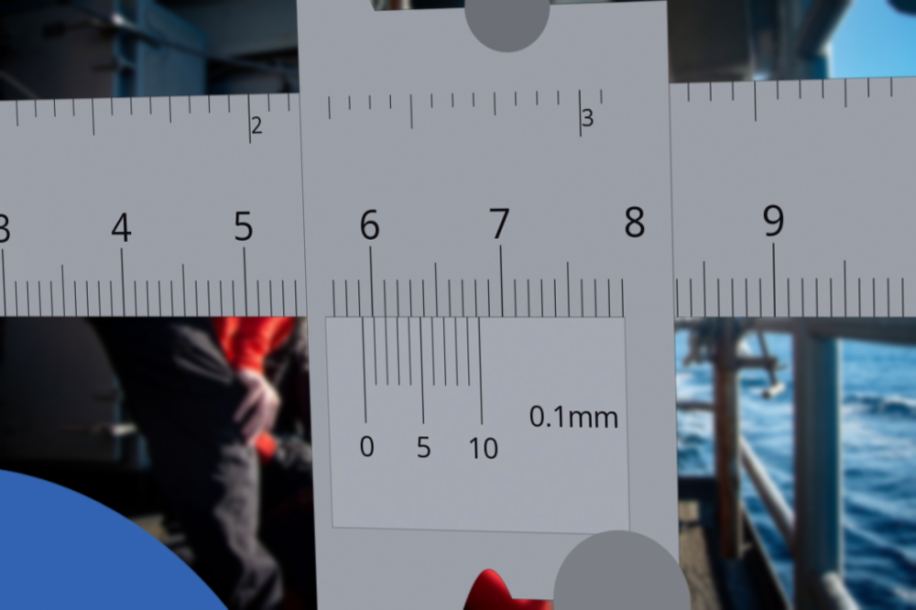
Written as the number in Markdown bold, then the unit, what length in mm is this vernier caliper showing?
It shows **59.2** mm
